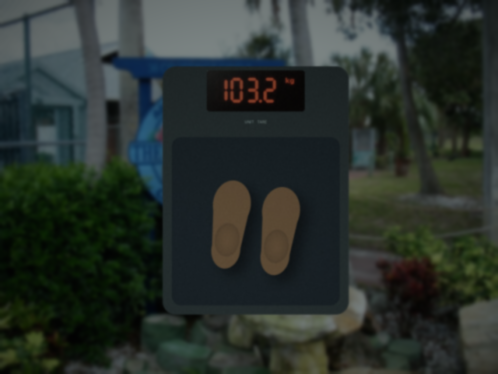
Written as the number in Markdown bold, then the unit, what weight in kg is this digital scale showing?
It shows **103.2** kg
